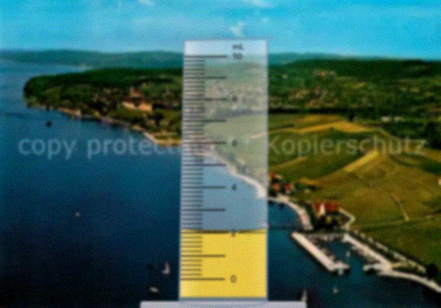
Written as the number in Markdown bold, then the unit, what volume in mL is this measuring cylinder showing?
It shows **2** mL
